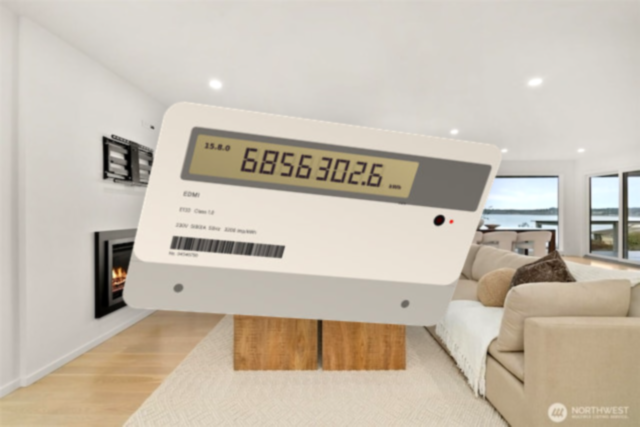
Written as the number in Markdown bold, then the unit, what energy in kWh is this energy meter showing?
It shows **6856302.6** kWh
